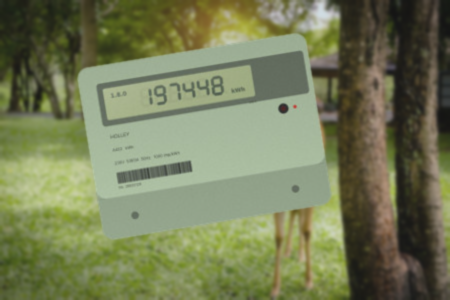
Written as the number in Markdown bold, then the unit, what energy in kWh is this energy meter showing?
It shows **197448** kWh
